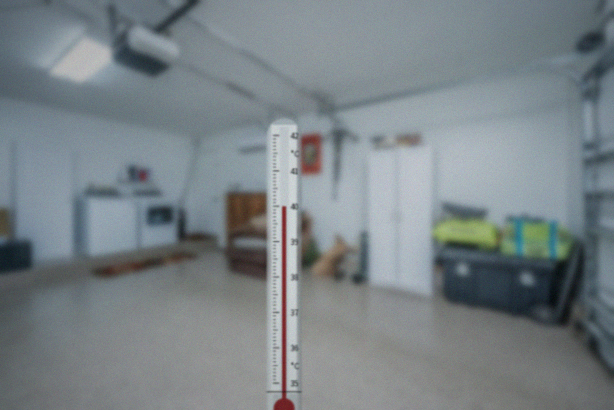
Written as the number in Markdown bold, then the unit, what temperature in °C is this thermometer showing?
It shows **40** °C
